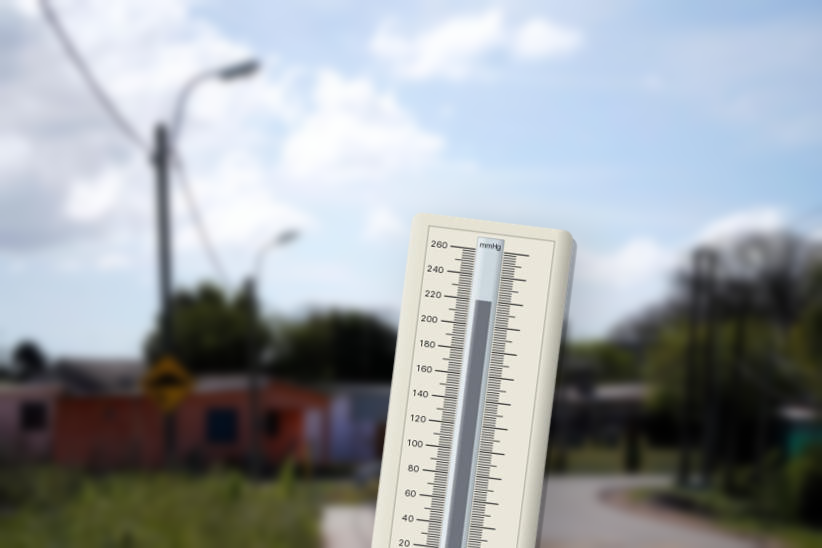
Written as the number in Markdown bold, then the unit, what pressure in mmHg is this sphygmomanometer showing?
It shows **220** mmHg
